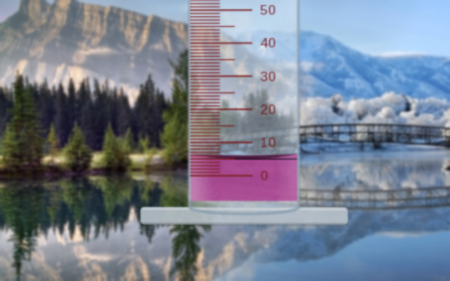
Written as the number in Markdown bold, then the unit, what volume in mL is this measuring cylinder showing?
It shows **5** mL
